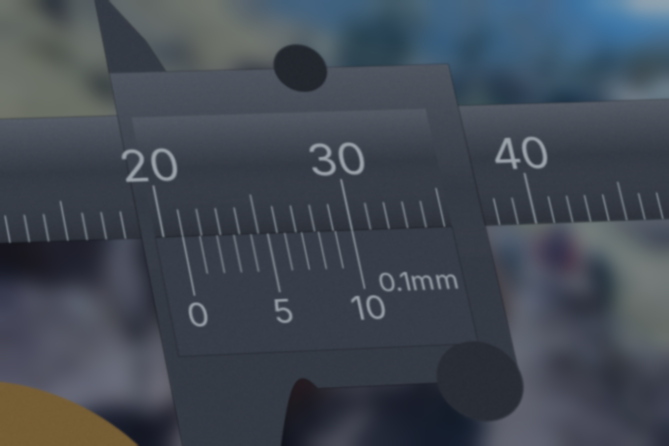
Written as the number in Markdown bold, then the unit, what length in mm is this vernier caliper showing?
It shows **21.0** mm
